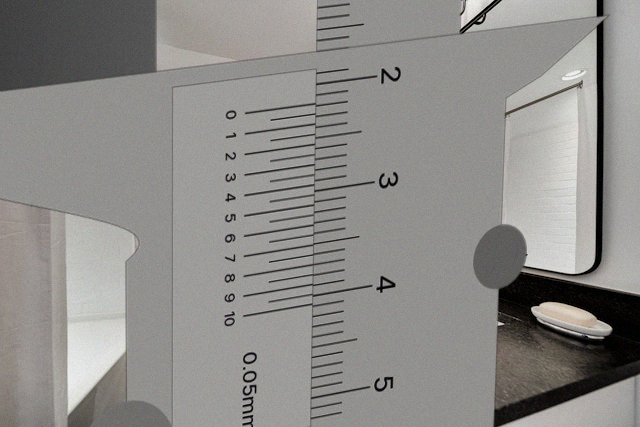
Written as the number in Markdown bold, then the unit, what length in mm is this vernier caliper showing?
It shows **21.8** mm
